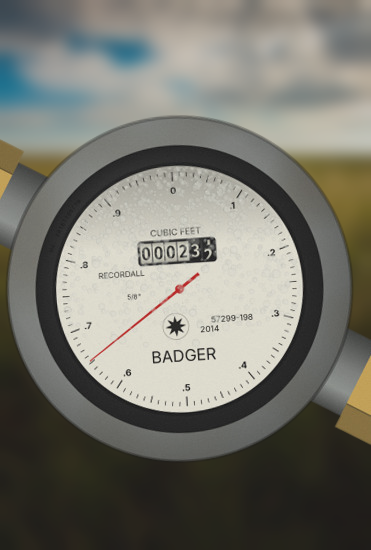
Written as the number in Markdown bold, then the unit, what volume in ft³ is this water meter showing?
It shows **231.65** ft³
